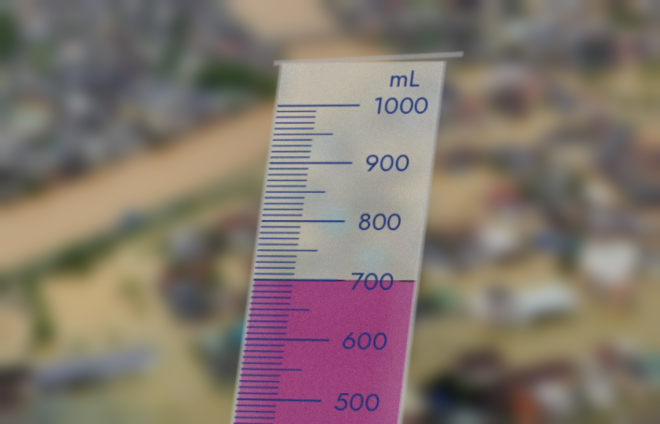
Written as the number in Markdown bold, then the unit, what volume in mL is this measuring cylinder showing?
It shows **700** mL
